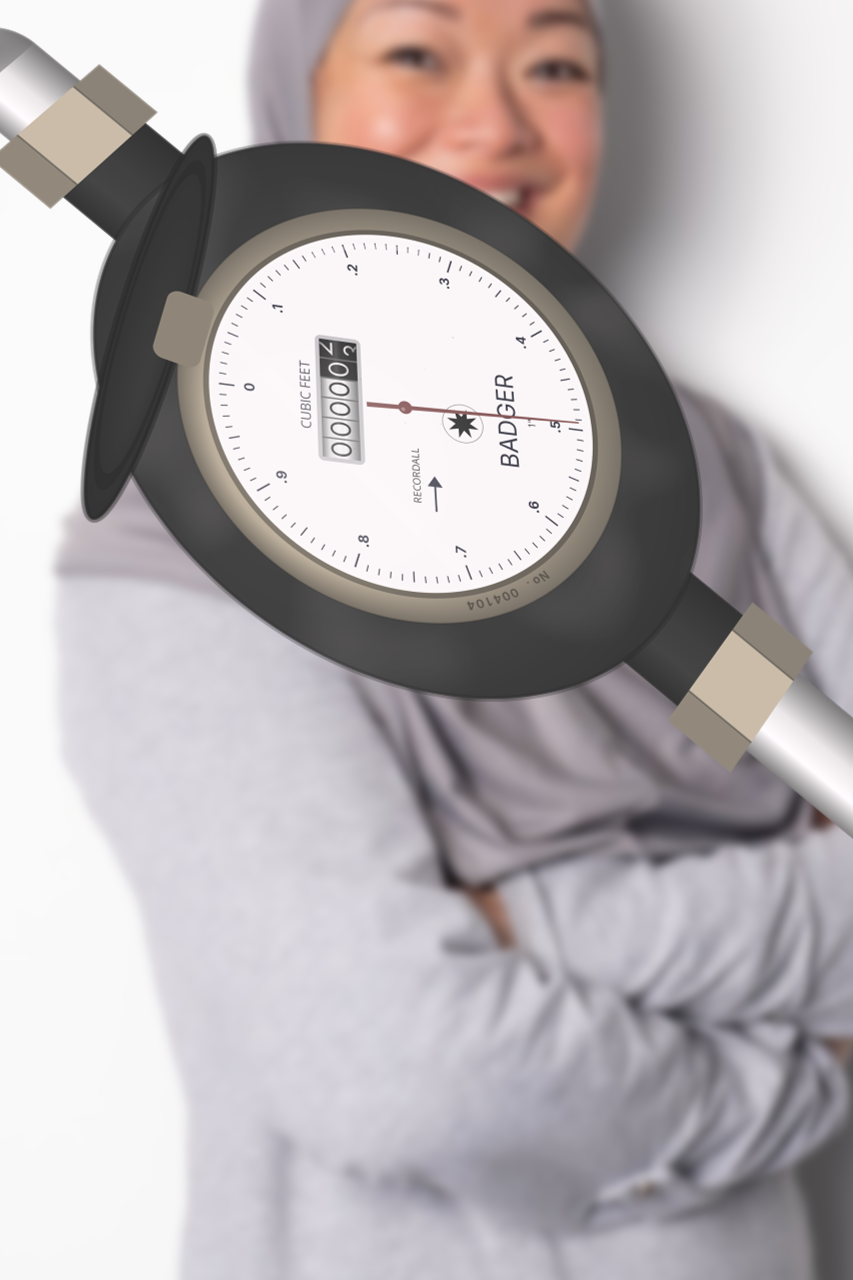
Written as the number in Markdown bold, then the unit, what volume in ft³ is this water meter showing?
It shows **2.49** ft³
